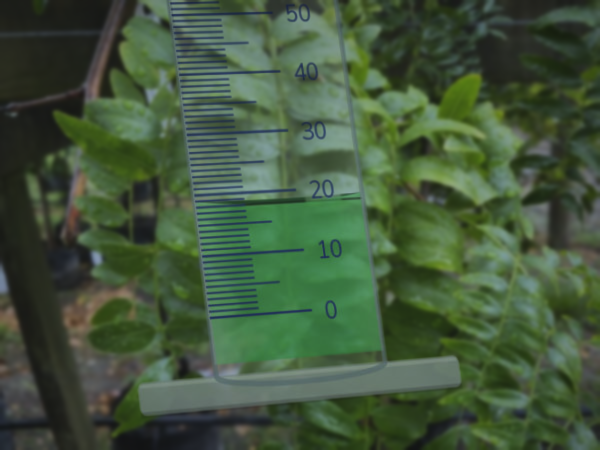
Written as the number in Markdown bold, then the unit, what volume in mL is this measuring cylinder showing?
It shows **18** mL
